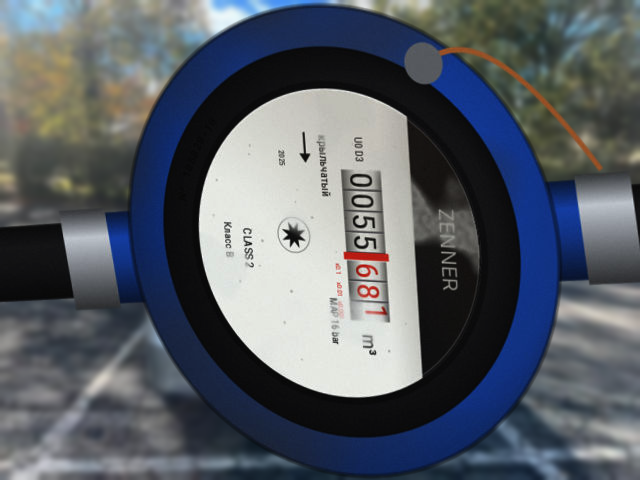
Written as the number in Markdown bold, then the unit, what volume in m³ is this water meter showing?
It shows **55.681** m³
